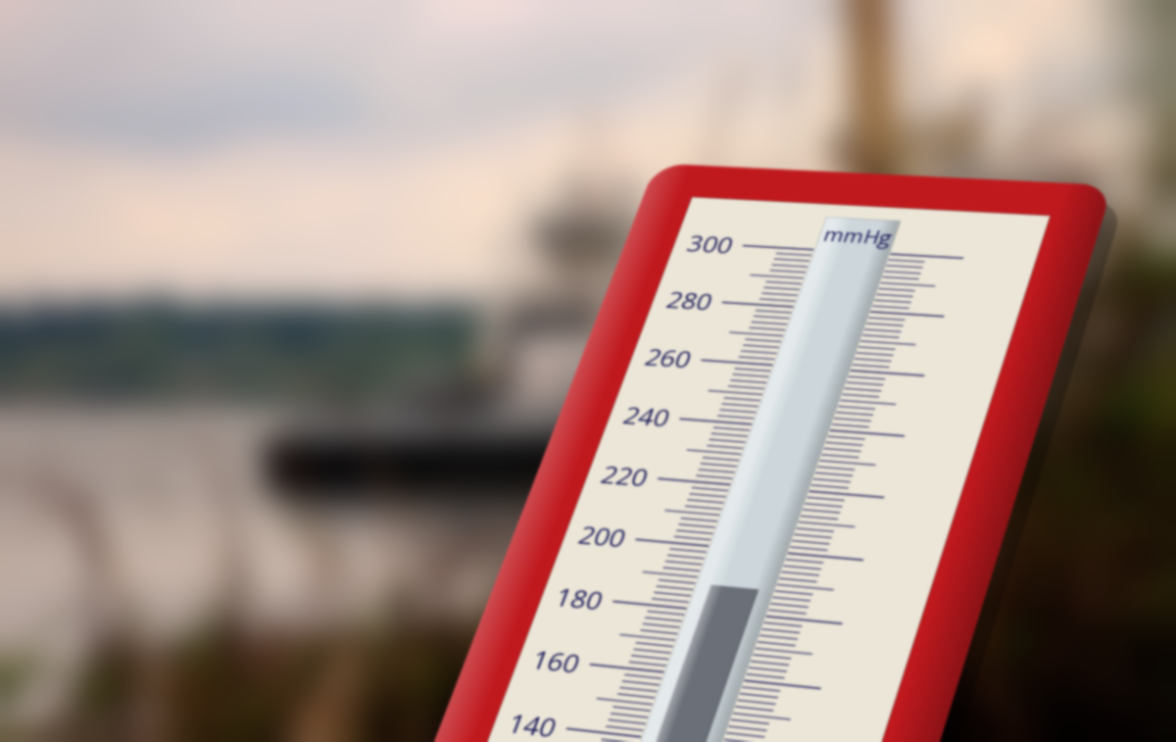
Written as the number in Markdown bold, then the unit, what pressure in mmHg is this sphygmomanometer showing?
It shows **188** mmHg
